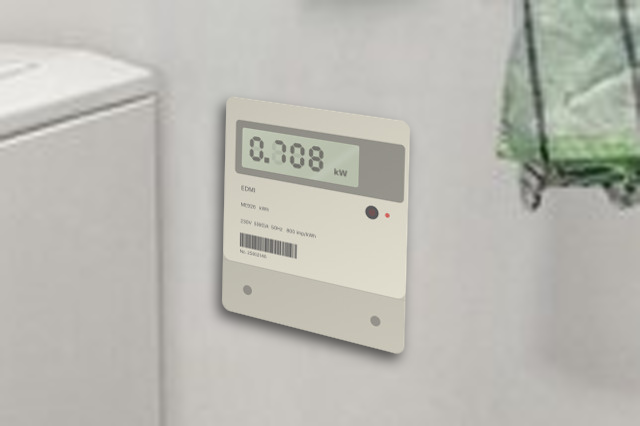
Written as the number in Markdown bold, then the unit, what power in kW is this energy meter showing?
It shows **0.708** kW
